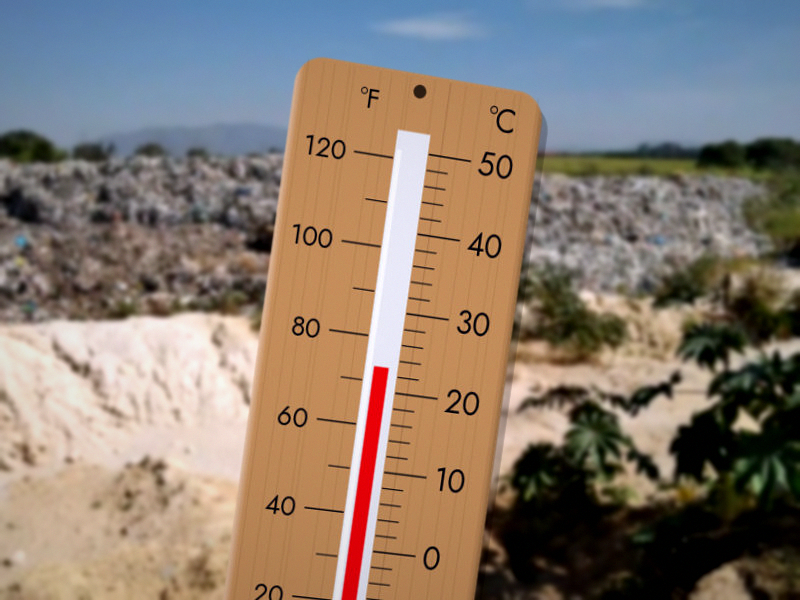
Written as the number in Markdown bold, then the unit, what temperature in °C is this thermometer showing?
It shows **23** °C
